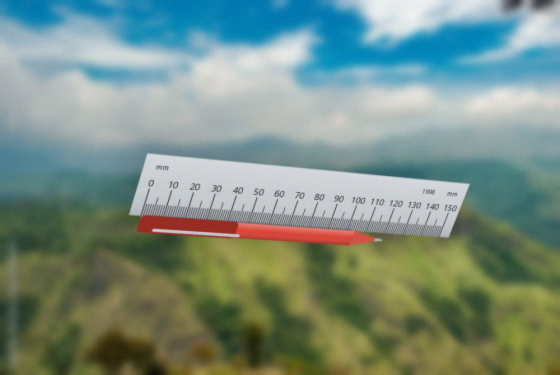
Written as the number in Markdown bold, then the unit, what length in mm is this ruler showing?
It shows **120** mm
